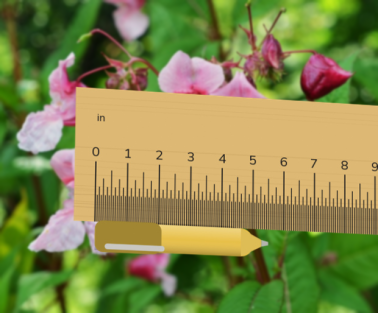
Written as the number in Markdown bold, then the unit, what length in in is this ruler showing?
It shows **5.5** in
